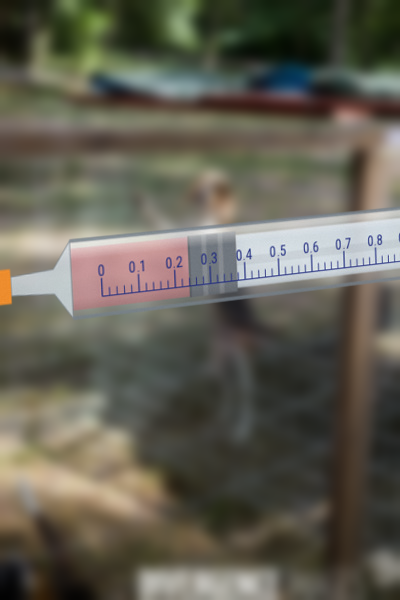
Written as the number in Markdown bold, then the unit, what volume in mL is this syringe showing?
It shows **0.24** mL
